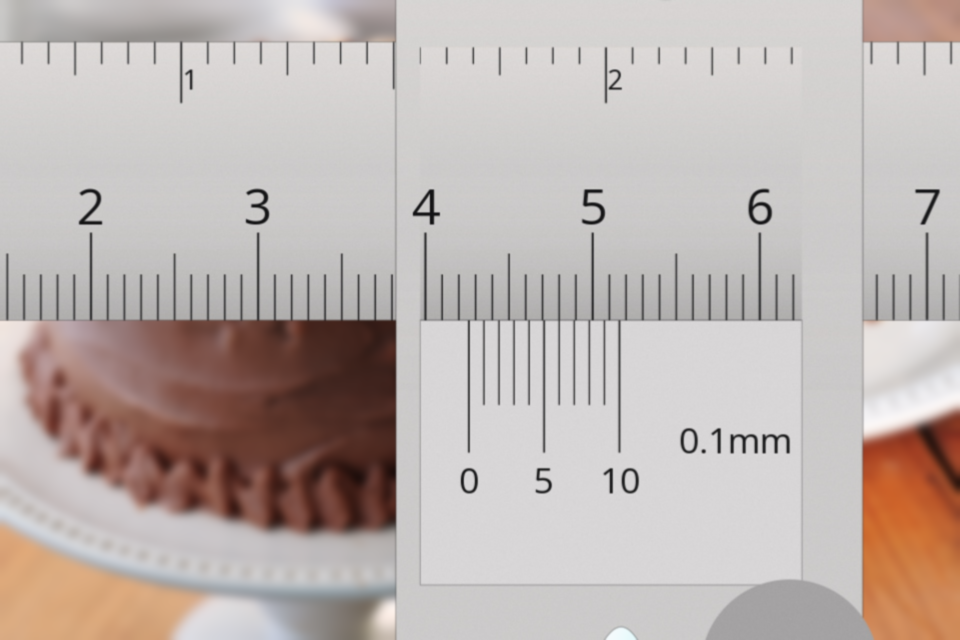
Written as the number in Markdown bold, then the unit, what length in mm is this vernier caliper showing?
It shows **42.6** mm
